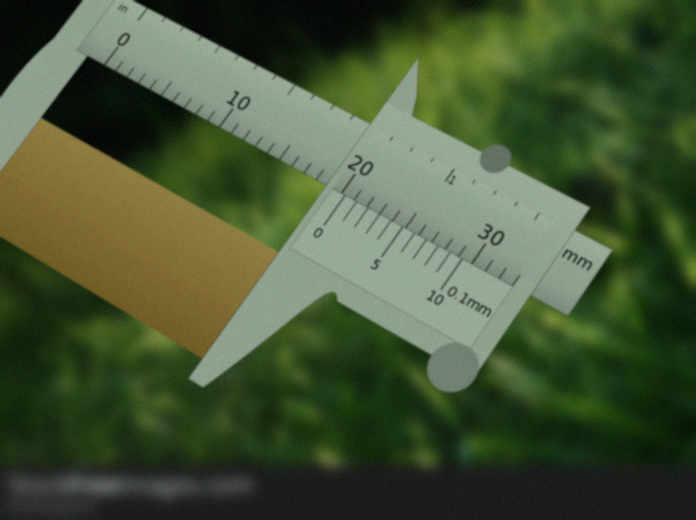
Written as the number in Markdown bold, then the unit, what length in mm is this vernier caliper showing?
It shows **20.3** mm
